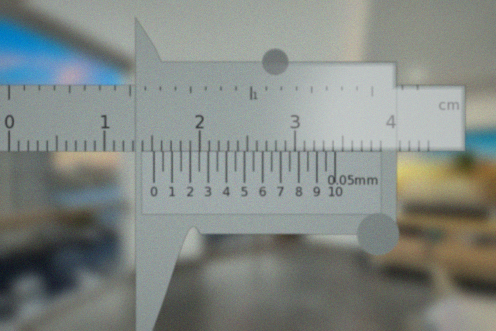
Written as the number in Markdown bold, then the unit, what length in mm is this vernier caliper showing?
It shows **15.2** mm
